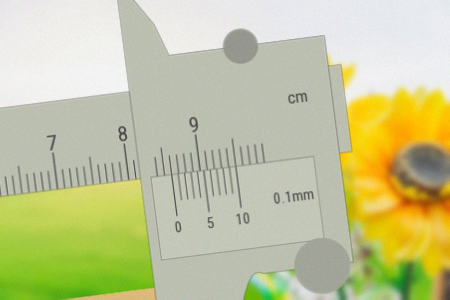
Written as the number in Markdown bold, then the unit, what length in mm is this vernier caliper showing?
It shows **86.0** mm
